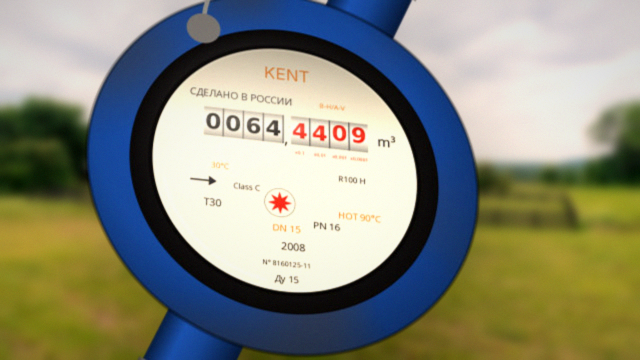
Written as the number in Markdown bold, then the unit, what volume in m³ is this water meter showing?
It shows **64.4409** m³
